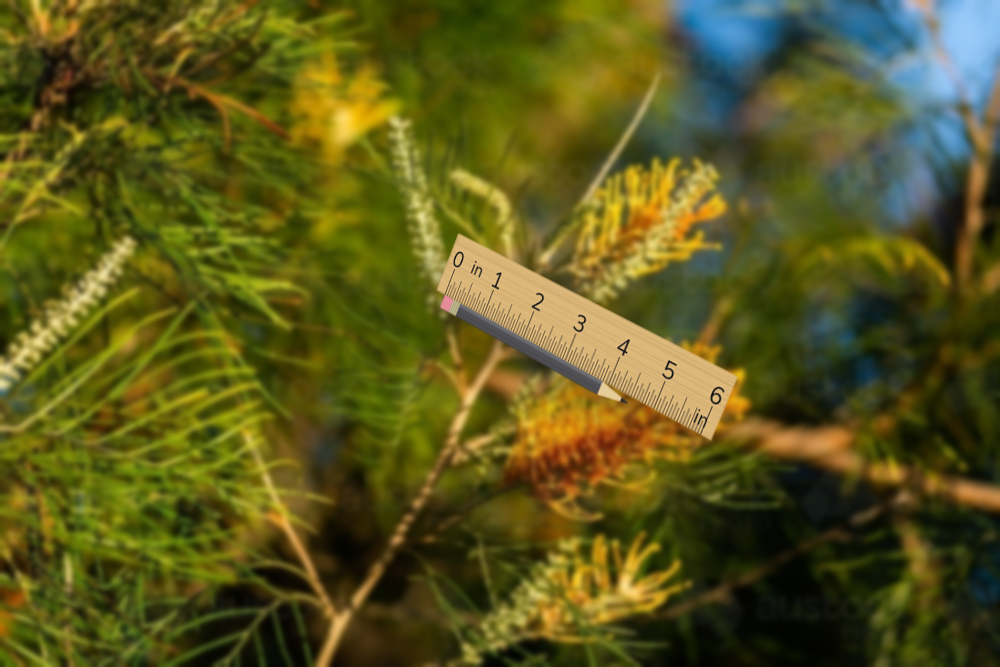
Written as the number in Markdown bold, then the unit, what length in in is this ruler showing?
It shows **4.5** in
